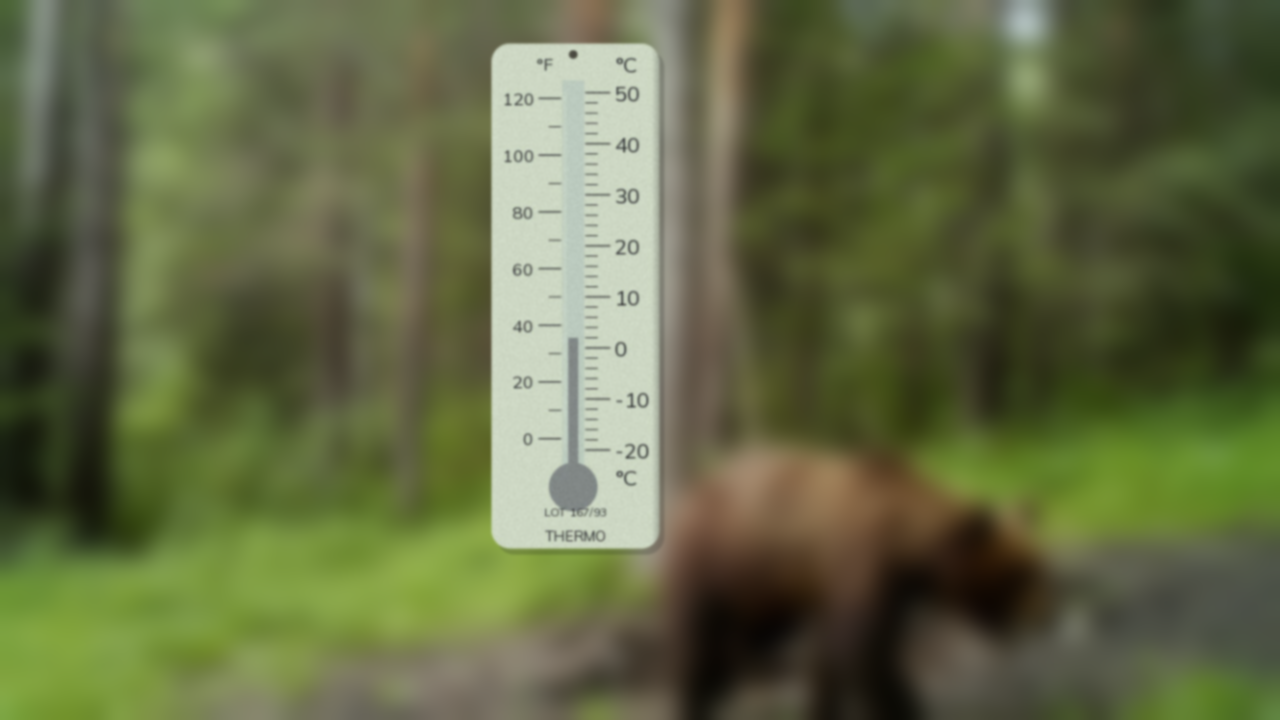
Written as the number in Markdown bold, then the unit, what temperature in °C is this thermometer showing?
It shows **2** °C
